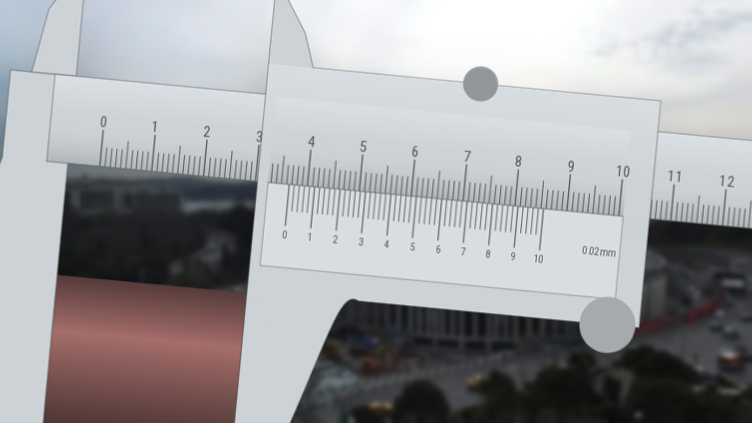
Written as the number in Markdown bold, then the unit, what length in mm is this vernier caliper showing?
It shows **36.5** mm
